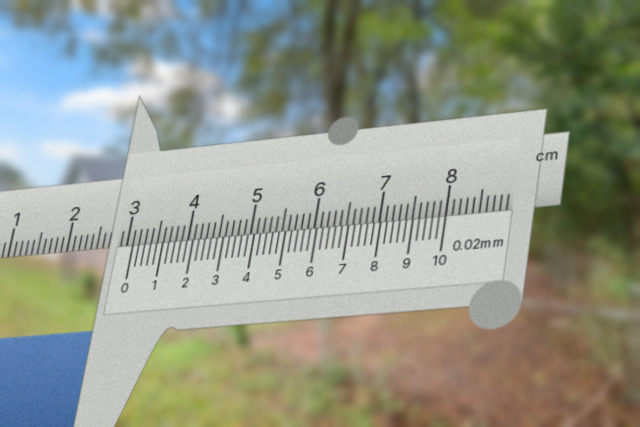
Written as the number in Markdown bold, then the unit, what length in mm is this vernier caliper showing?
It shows **31.0** mm
